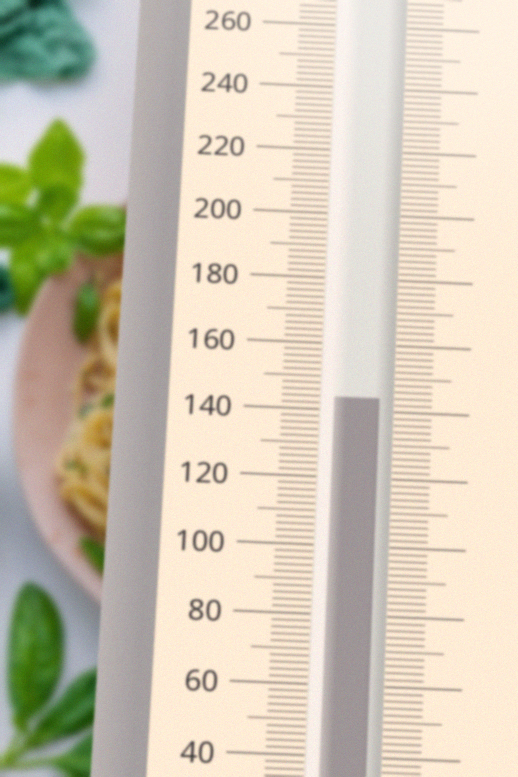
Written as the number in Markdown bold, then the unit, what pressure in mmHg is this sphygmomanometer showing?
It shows **144** mmHg
